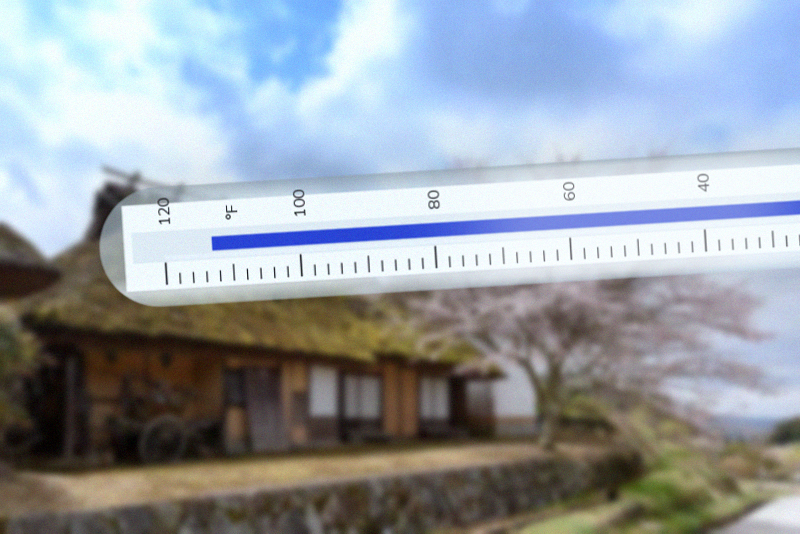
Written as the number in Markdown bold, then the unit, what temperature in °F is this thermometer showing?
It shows **113** °F
